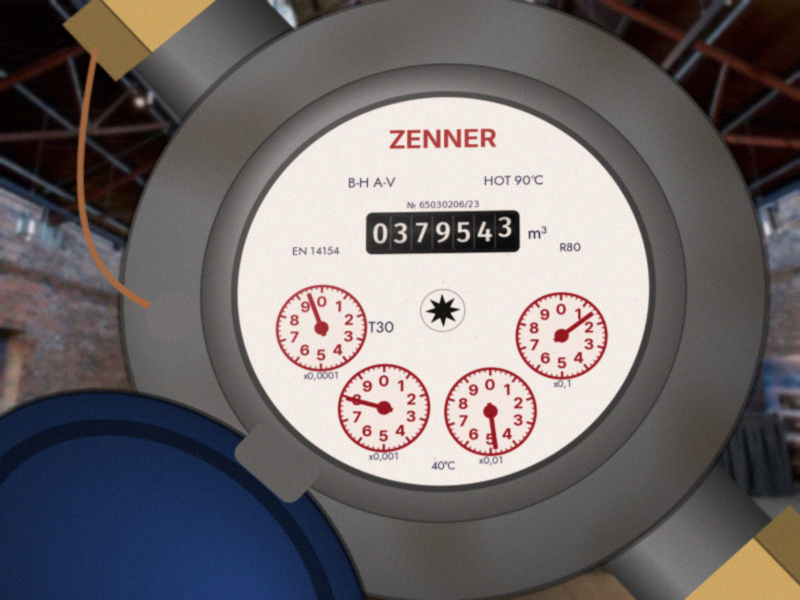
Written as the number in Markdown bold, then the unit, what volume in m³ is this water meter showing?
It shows **379543.1479** m³
